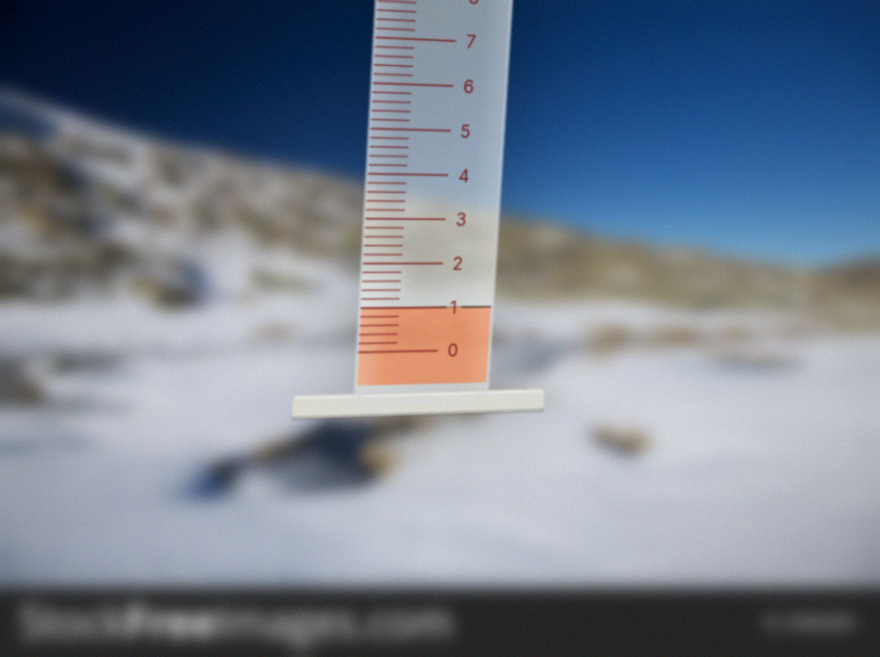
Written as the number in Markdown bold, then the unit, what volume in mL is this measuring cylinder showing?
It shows **1** mL
